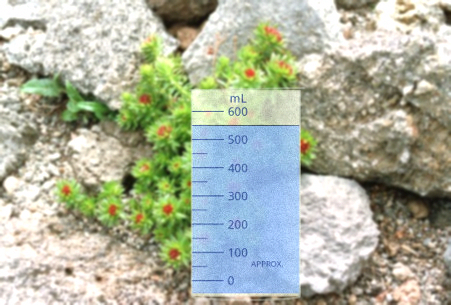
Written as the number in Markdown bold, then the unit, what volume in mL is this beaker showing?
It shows **550** mL
